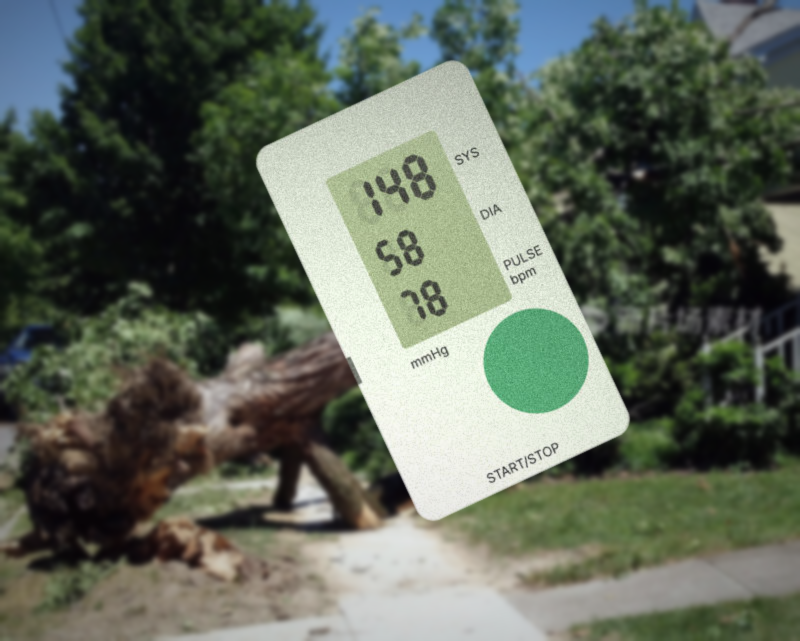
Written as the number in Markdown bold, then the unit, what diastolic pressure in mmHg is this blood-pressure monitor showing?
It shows **58** mmHg
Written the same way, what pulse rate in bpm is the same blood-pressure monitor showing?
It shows **78** bpm
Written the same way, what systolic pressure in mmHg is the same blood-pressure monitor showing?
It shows **148** mmHg
